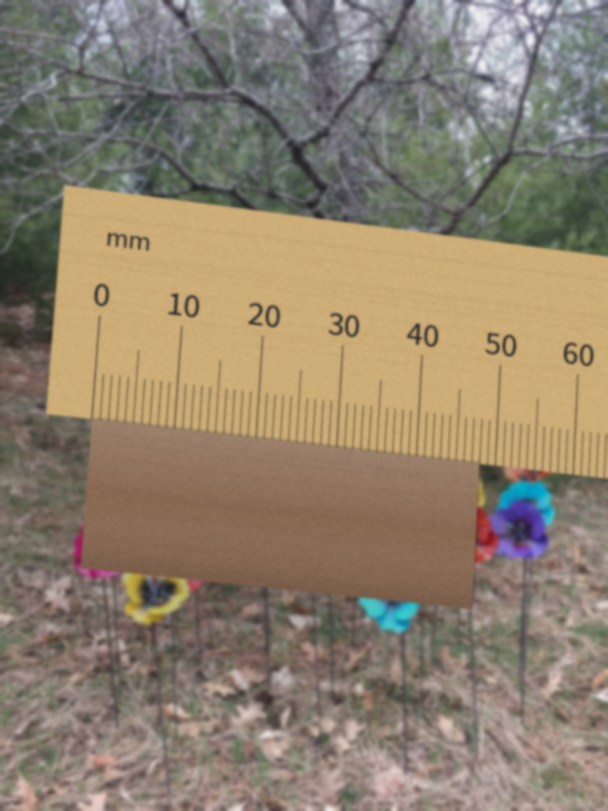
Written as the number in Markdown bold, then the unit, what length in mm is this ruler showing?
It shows **48** mm
